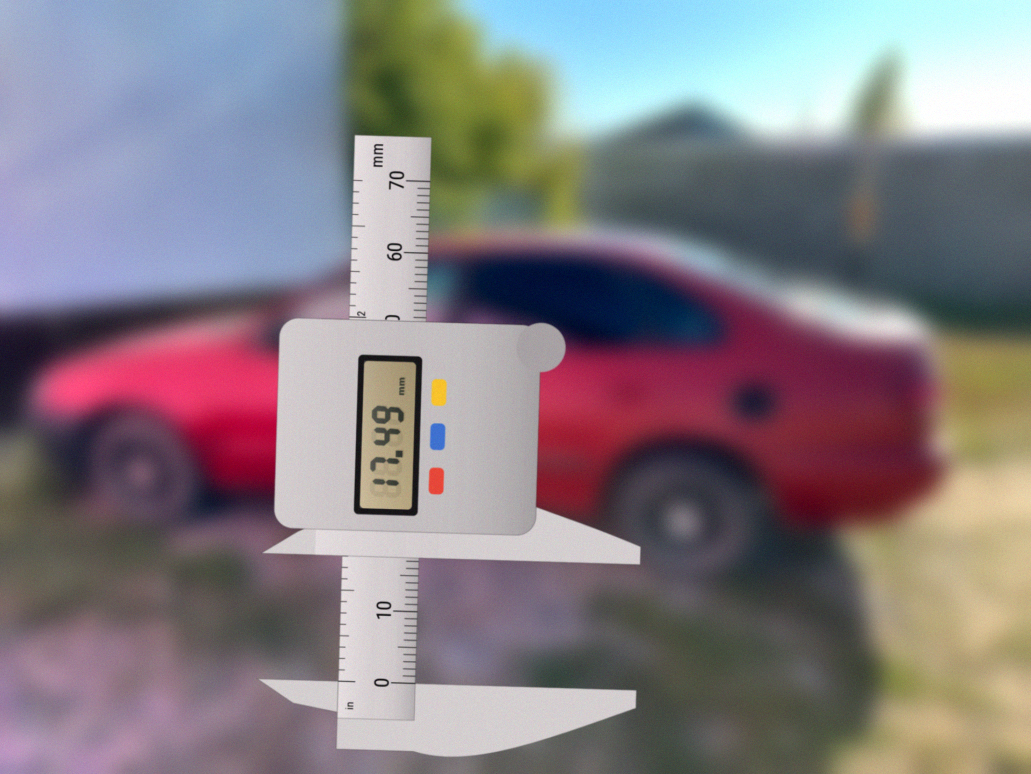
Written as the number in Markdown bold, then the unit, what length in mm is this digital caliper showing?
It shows **17.49** mm
